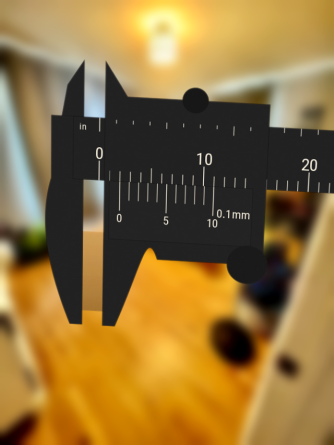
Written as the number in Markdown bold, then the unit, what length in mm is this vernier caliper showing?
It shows **2.0** mm
